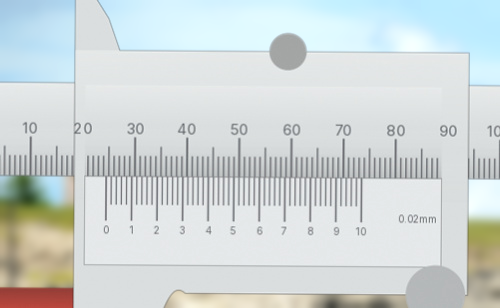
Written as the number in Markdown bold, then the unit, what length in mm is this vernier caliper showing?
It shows **24.5** mm
